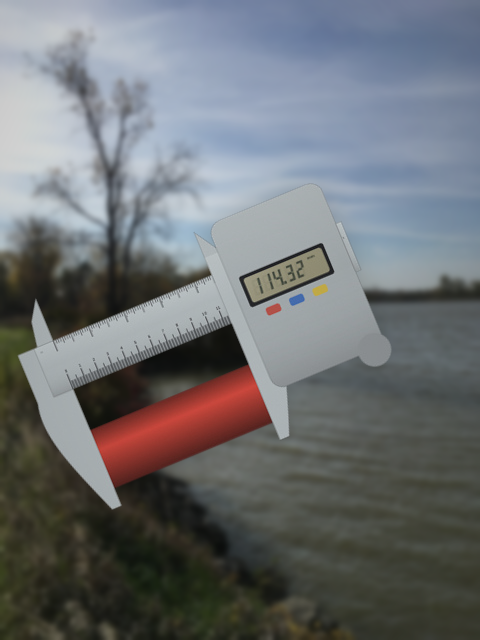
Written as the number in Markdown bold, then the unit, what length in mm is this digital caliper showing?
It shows **114.32** mm
